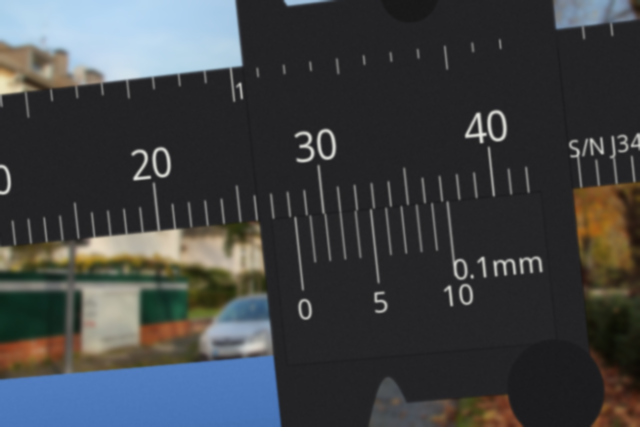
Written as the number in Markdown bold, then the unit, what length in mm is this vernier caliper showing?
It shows **28.3** mm
